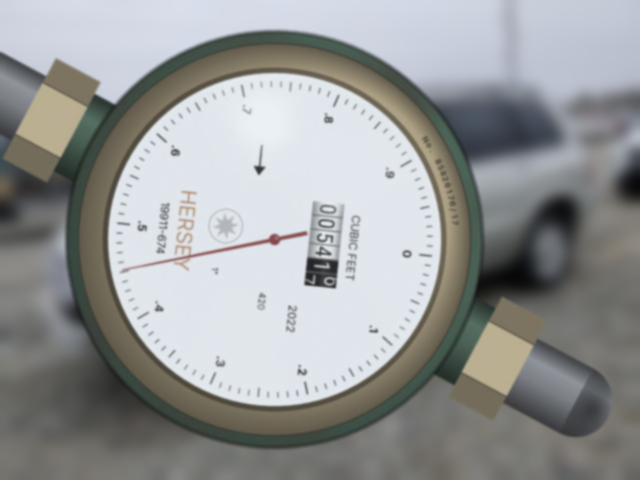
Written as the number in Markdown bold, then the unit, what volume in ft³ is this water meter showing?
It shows **5416.45** ft³
